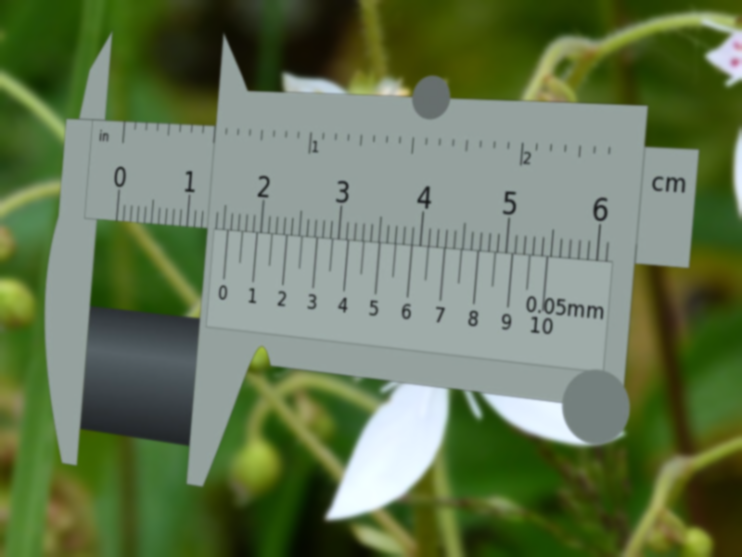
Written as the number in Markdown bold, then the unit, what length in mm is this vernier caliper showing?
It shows **15.6** mm
